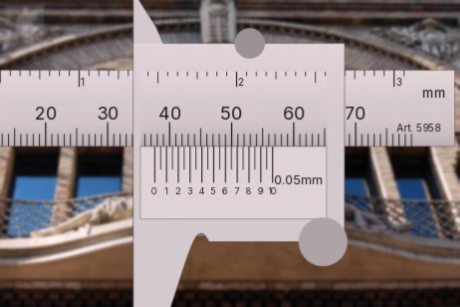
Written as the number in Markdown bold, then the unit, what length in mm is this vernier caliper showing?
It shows **37.6** mm
